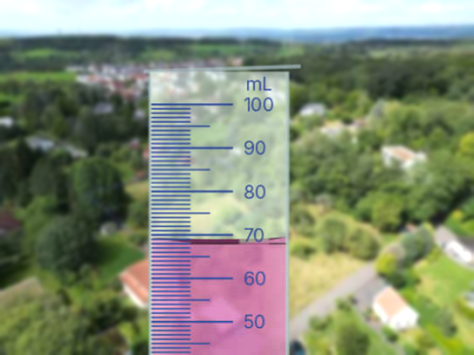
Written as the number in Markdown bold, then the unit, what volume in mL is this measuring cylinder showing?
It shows **68** mL
